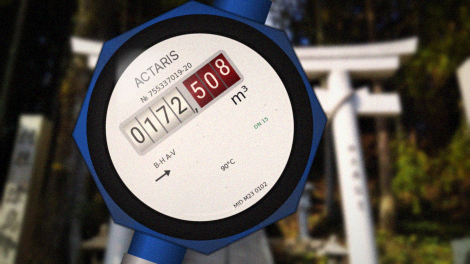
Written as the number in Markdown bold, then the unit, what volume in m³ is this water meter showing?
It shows **172.508** m³
